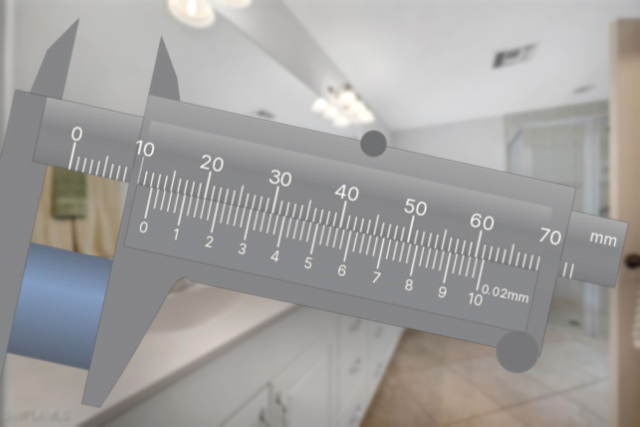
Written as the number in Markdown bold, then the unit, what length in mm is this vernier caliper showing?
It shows **12.2** mm
